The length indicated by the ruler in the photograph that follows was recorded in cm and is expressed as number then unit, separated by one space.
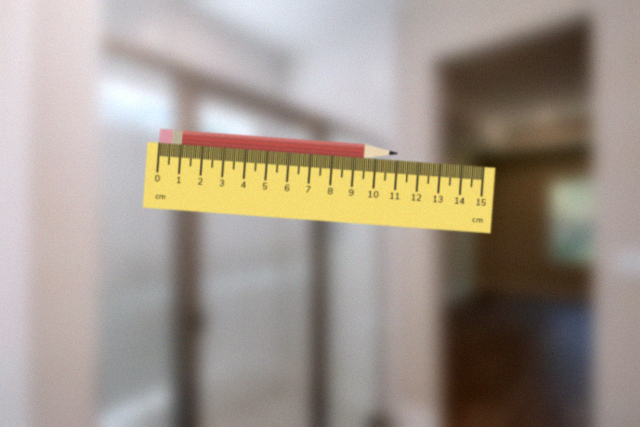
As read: 11 cm
